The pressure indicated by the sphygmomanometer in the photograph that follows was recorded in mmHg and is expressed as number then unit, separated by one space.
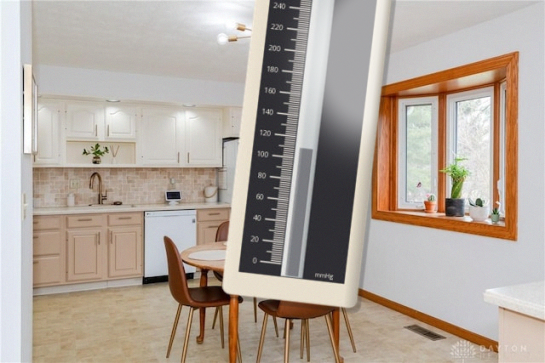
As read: 110 mmHg
